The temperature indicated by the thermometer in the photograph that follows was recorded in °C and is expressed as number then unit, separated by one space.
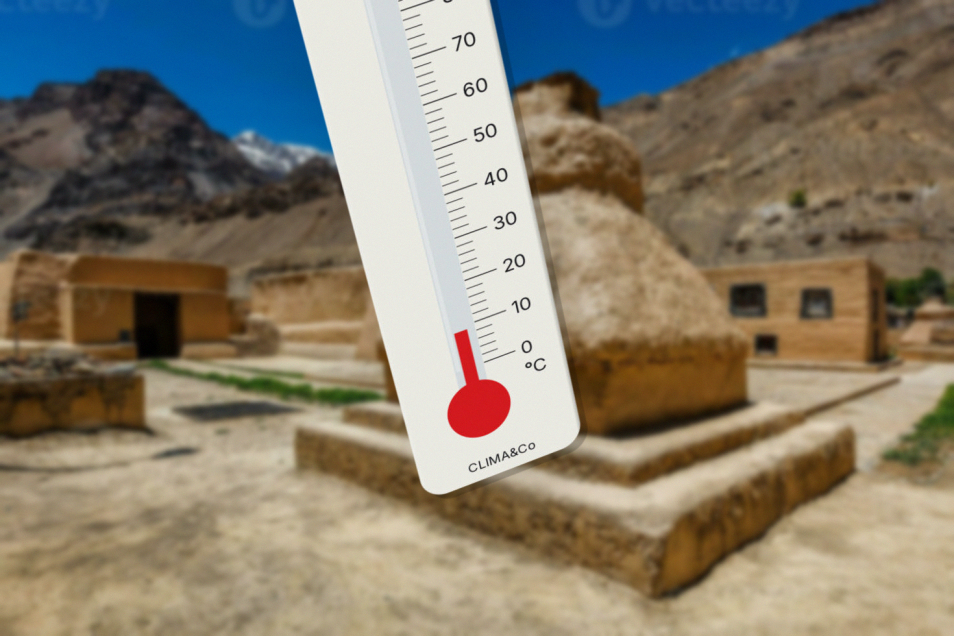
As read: 9 °C
